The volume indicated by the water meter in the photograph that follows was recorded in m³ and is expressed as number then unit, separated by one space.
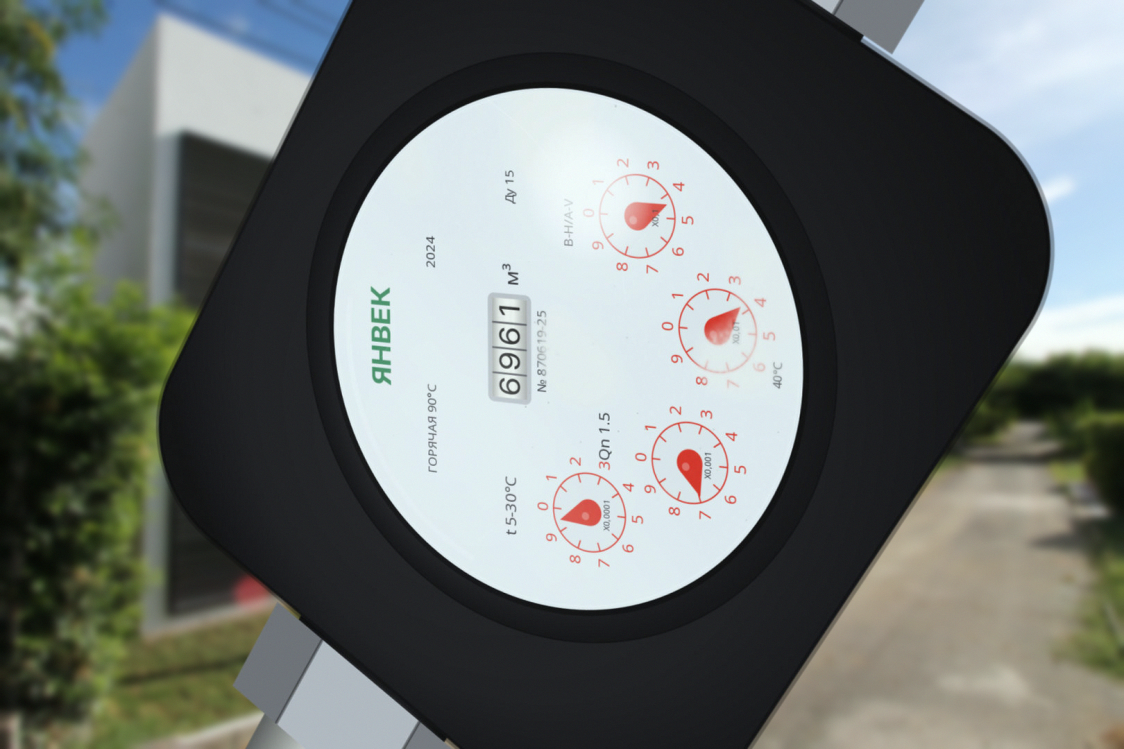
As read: 6961.4369 m³
